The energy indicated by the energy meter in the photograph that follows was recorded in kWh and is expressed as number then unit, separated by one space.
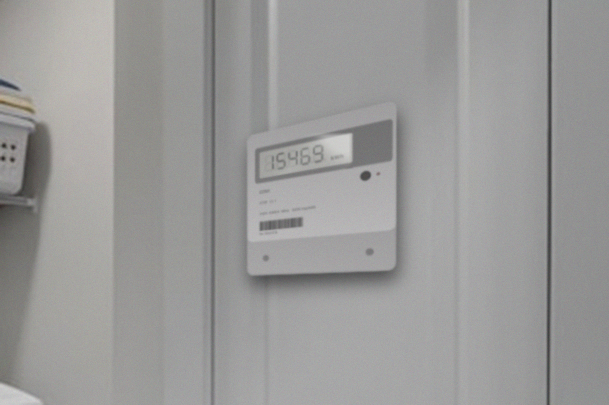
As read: 15469 kWh
